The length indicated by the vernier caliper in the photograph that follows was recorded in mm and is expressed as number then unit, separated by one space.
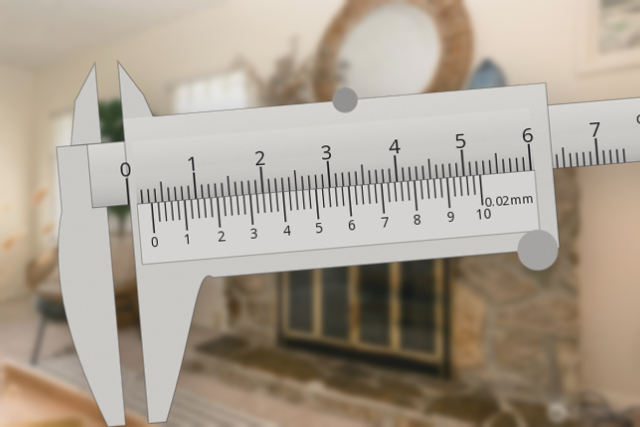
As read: 3.4 mm
